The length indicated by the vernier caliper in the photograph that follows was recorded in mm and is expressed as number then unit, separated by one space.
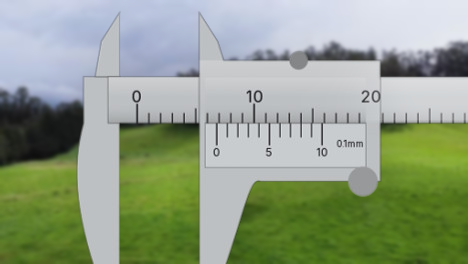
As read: 6.8 mm
